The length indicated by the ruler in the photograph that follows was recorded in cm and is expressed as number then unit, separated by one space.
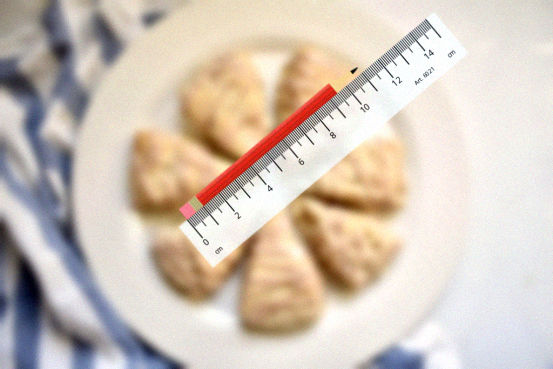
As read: 11 cm
